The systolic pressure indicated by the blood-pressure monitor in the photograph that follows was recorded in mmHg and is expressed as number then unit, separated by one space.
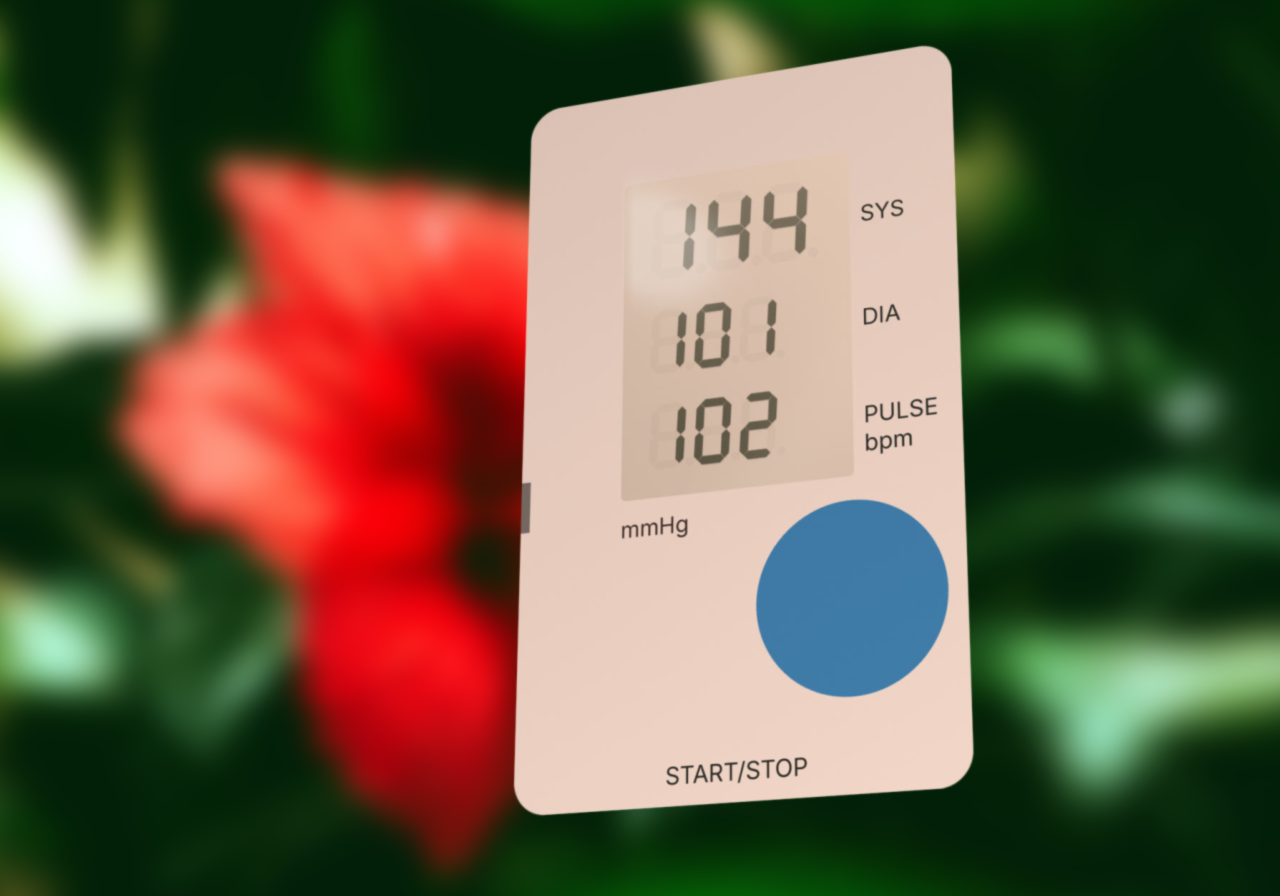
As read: 144 mmHg
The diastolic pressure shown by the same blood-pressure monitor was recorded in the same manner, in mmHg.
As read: 101 mmHg
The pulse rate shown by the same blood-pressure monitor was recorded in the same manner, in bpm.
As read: 102 bpm
